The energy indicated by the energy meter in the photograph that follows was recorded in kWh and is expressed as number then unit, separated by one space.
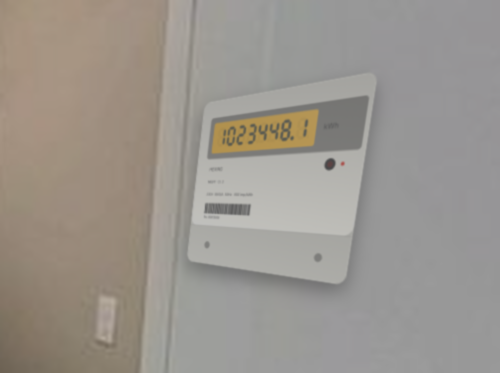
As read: 1023448.1 kWh
